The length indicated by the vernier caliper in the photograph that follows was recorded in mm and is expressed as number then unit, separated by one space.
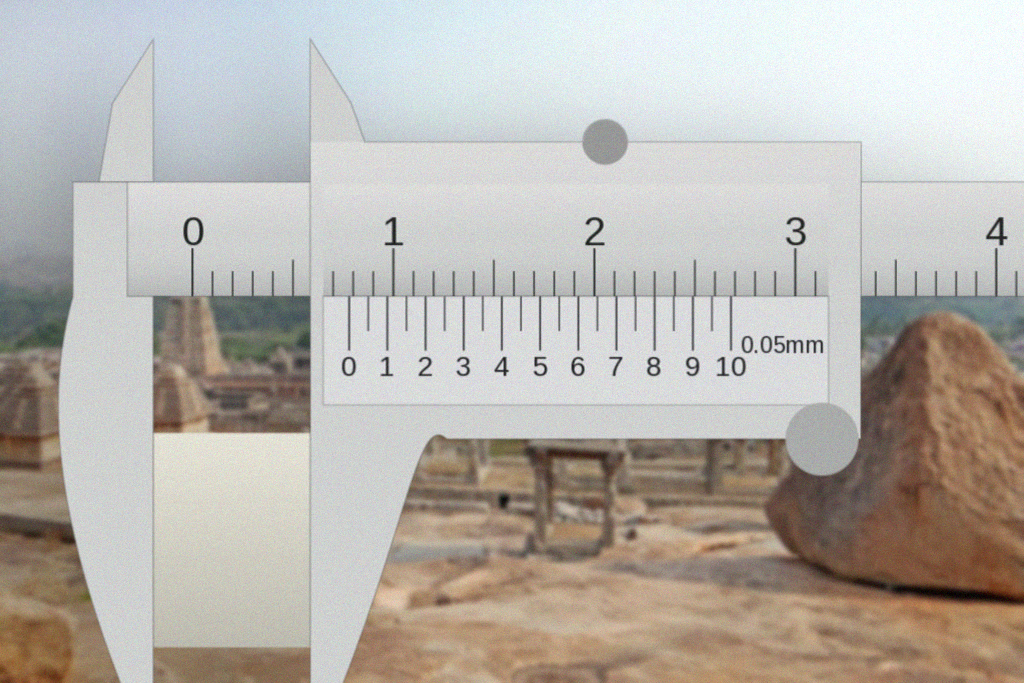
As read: 7.8 mm
